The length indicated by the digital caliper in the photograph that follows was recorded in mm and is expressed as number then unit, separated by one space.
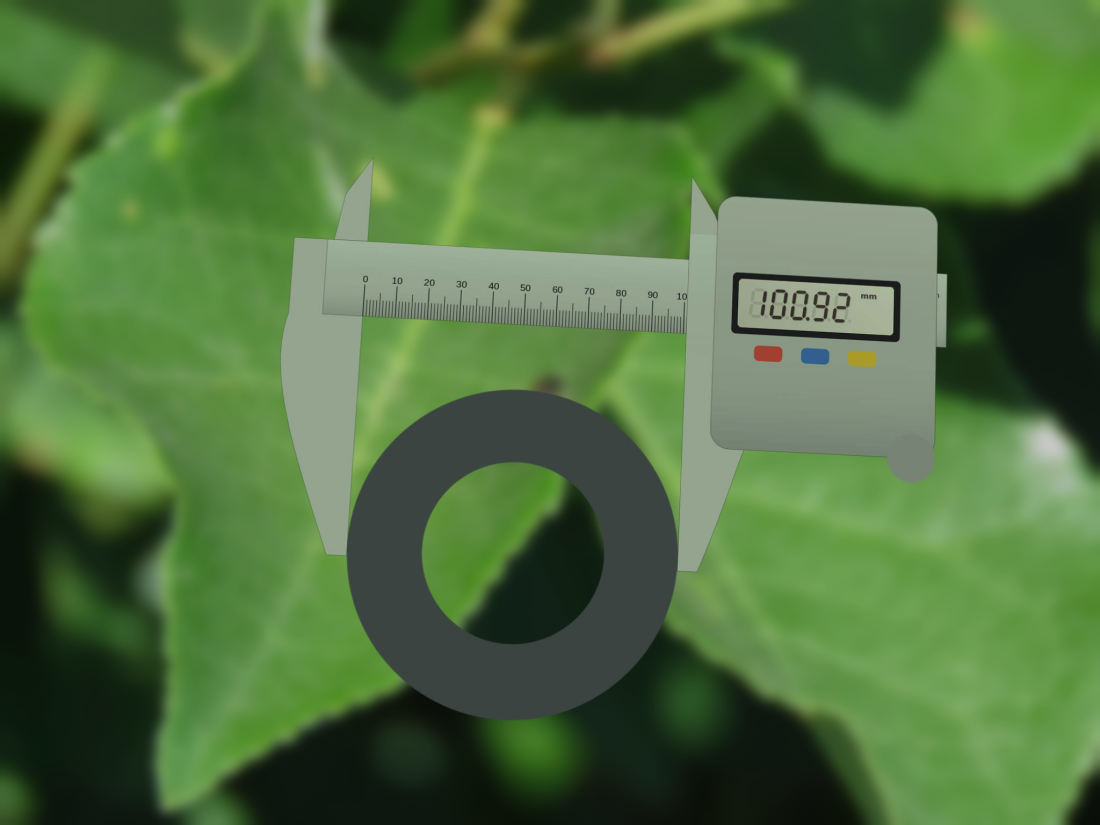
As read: 100.92 mm
